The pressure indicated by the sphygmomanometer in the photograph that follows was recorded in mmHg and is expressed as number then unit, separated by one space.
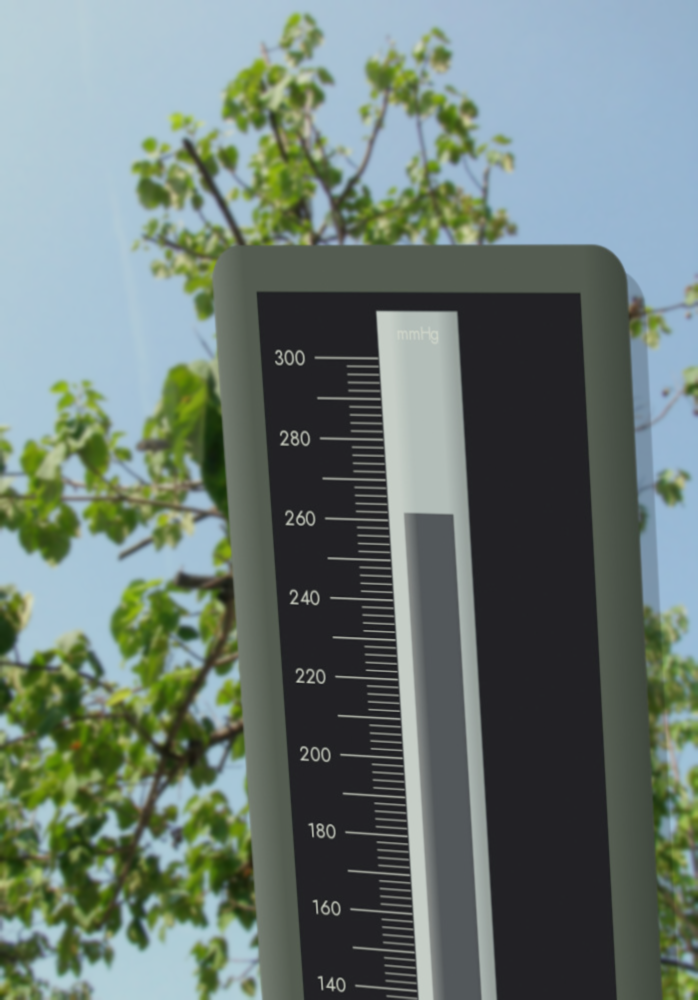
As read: 262 mmHg
